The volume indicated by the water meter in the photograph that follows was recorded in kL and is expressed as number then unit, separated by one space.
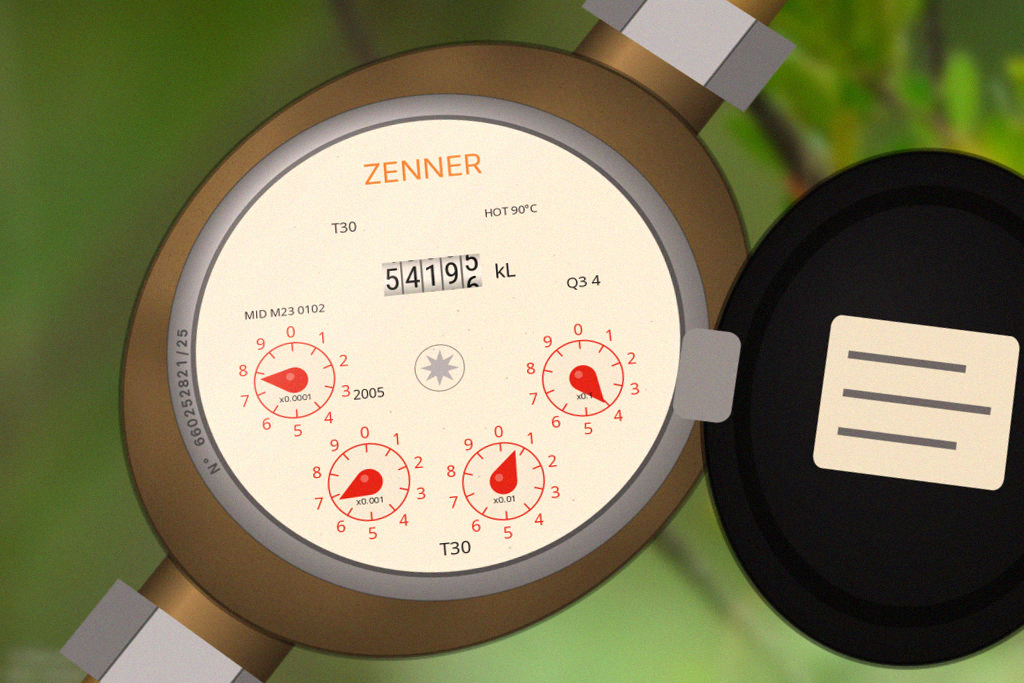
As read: 54195.4067 kL
